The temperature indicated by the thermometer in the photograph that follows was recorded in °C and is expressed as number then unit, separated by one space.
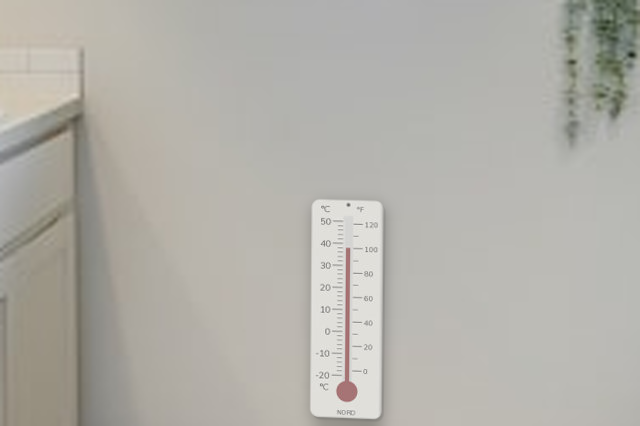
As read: 38 °C
